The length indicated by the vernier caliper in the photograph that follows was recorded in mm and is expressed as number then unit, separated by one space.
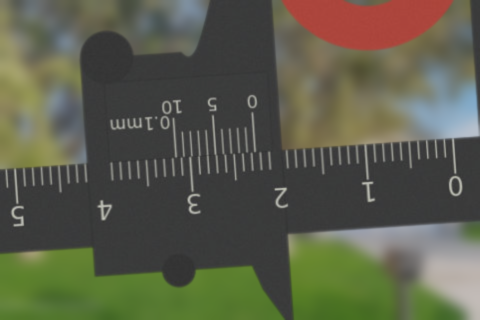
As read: 22.6 mm
